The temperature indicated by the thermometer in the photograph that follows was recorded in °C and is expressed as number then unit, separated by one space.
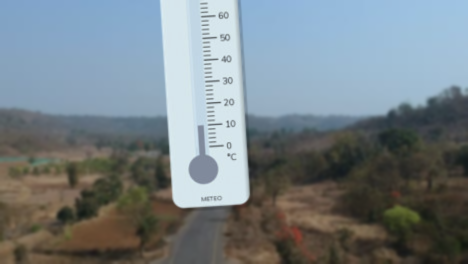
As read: 10 °C
